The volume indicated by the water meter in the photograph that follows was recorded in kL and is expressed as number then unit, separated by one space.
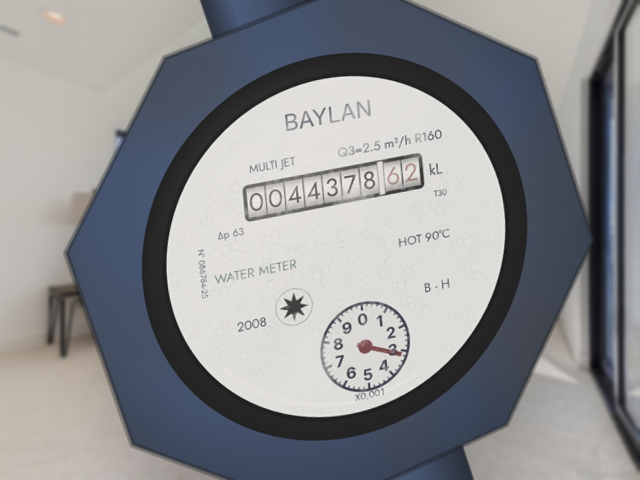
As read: 44378.623 kL
